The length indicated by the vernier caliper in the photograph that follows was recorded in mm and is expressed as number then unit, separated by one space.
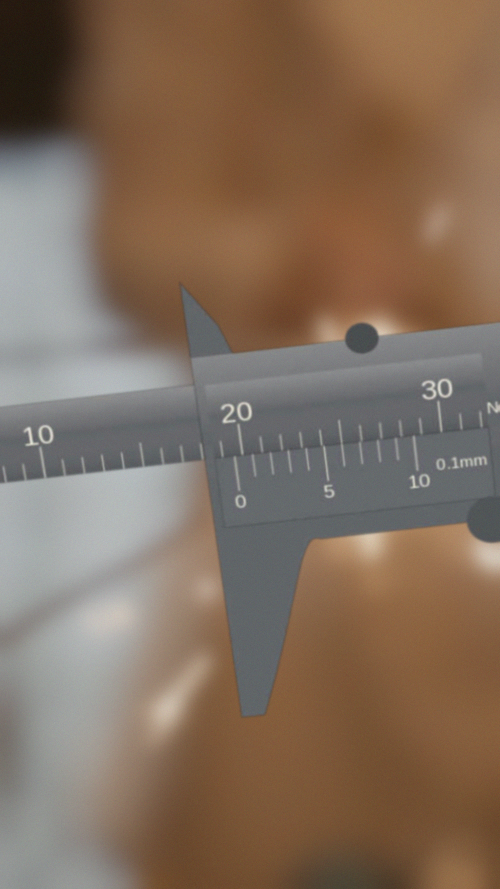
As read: 19.6 mm
